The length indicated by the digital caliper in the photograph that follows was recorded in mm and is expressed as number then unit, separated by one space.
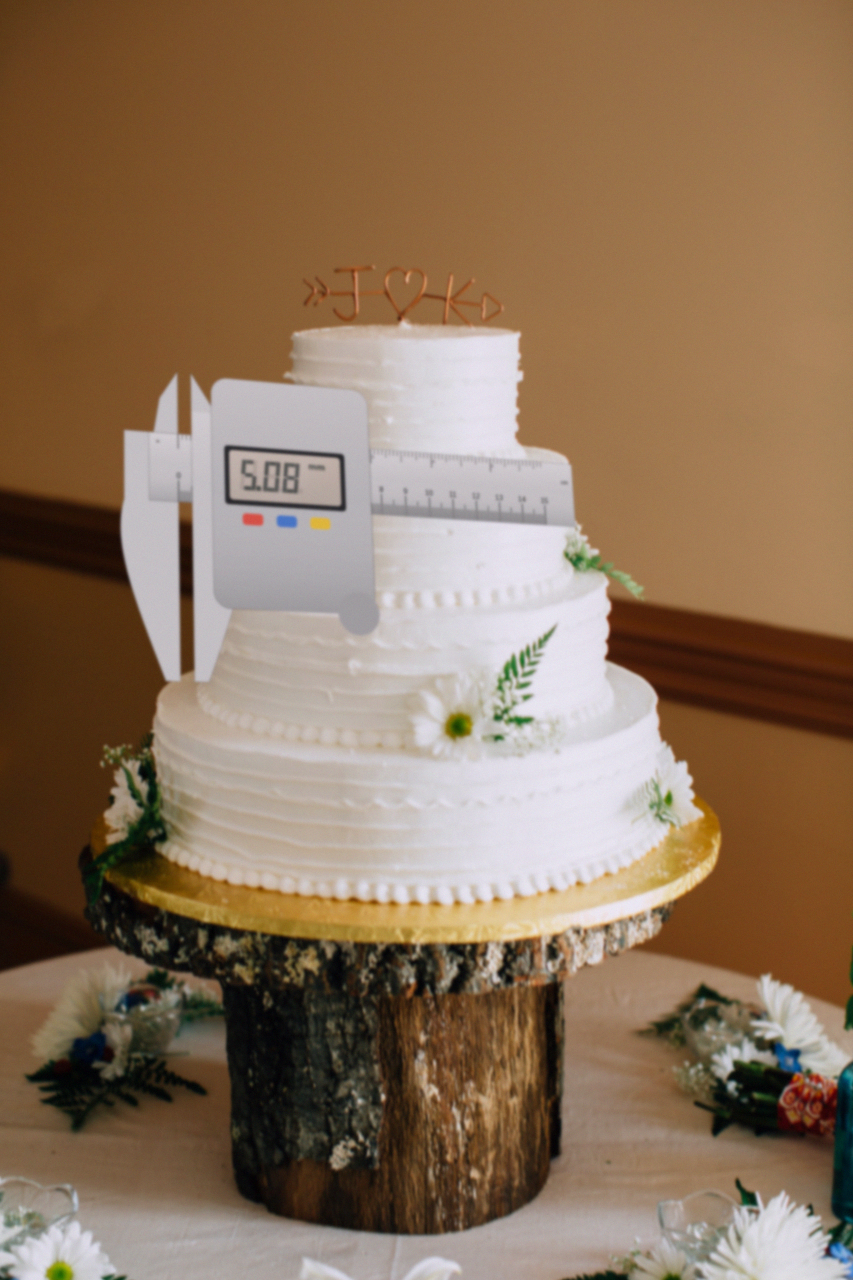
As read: 5.08 mm
